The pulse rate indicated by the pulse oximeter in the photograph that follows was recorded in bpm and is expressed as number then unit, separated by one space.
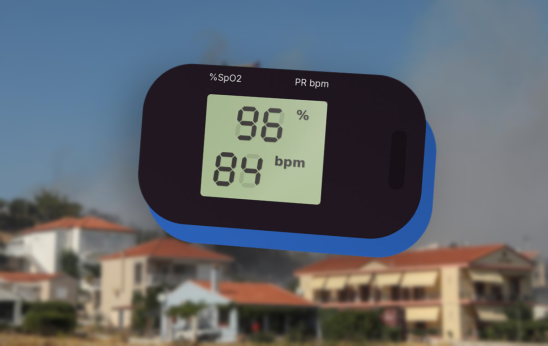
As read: 84 bpm
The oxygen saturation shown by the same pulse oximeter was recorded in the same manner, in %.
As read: 96 %
